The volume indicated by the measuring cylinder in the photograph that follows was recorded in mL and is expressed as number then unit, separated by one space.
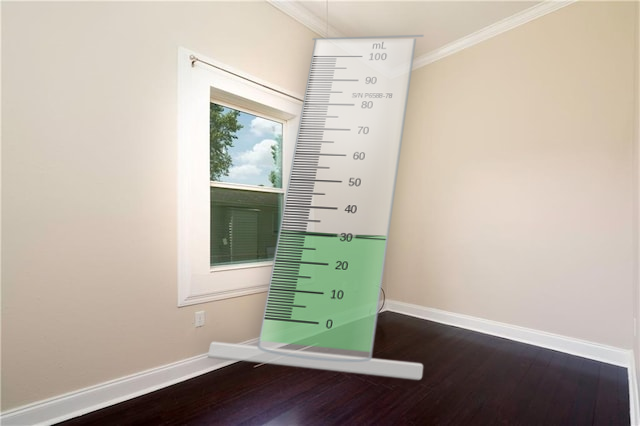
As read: 30 mL
